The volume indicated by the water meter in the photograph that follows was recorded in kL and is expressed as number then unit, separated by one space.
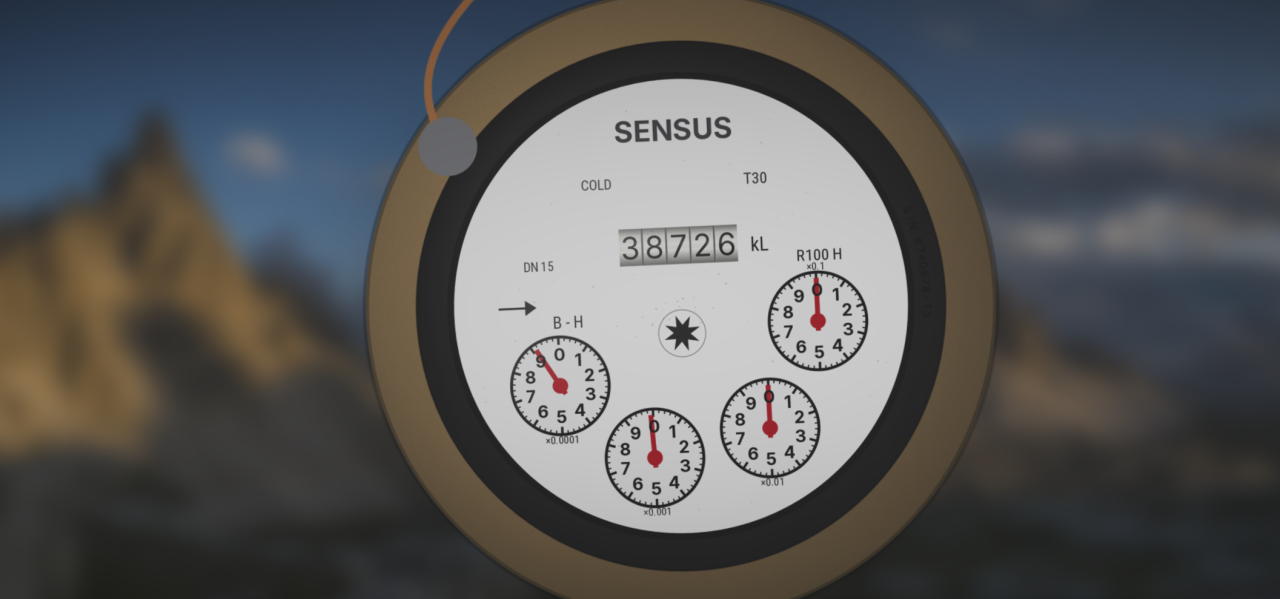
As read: 38725.9999 kL
